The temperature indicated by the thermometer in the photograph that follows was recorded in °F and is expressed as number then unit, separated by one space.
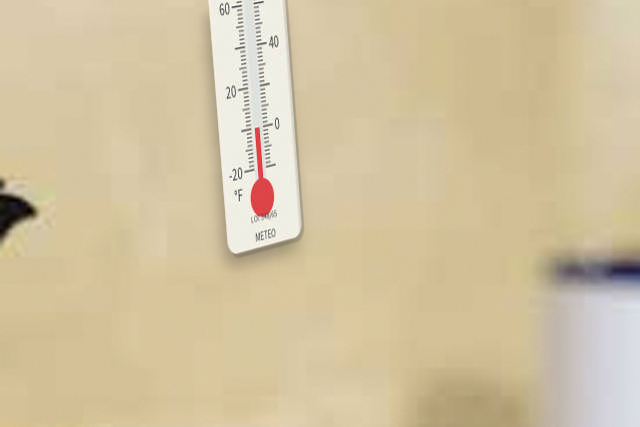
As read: 0 °F
